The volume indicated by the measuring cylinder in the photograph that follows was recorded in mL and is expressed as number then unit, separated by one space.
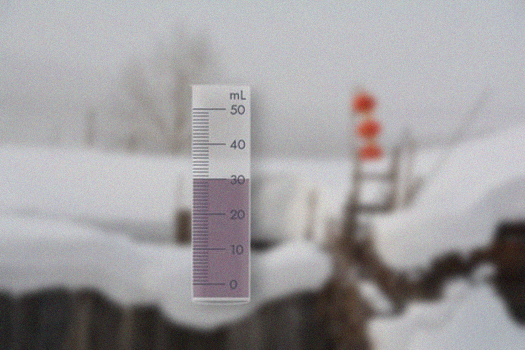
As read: 30 mL
